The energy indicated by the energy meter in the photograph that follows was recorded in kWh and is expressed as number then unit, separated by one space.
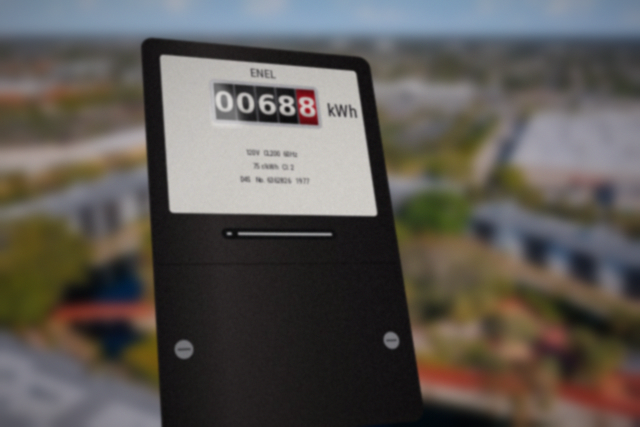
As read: 68.8 kWh
